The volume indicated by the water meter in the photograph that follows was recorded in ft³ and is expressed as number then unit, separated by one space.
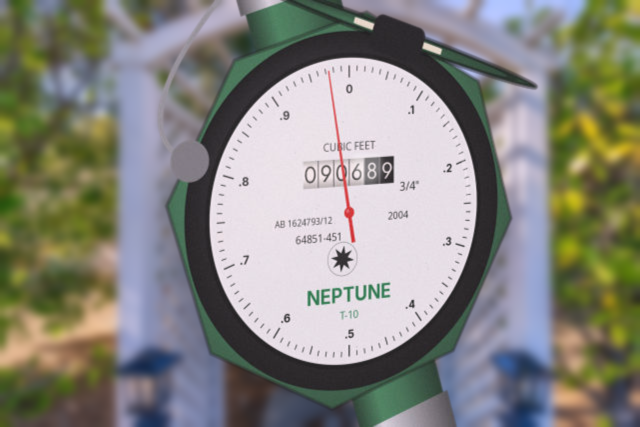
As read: 90688.97 ft³
